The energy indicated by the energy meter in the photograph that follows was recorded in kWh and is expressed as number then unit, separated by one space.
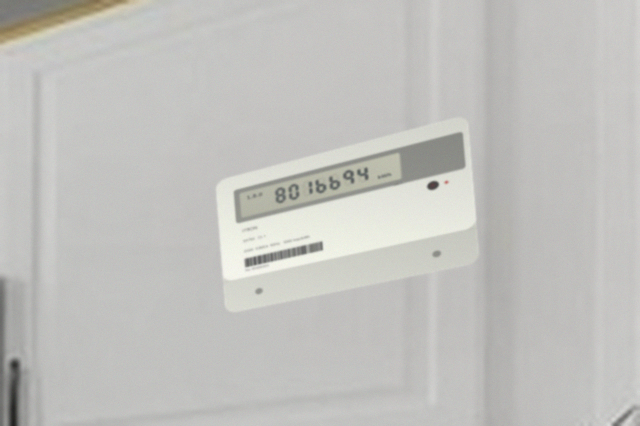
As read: 8016694 kWh
